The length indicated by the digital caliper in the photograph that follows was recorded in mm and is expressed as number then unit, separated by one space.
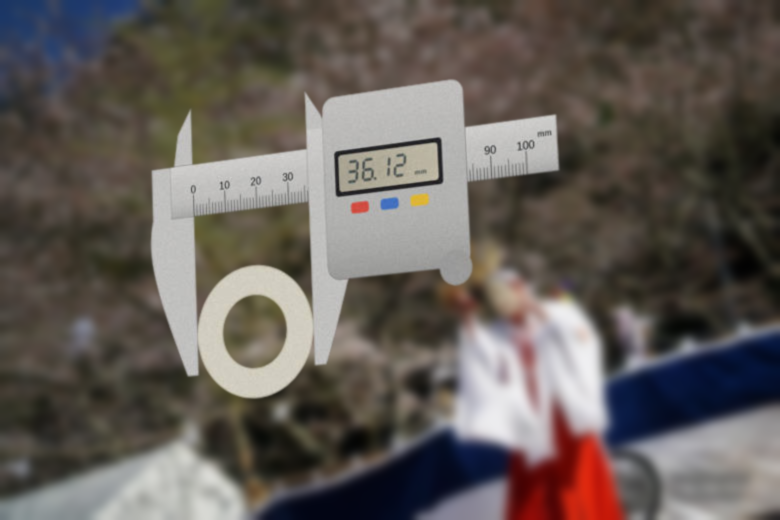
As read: 36.12 mm
